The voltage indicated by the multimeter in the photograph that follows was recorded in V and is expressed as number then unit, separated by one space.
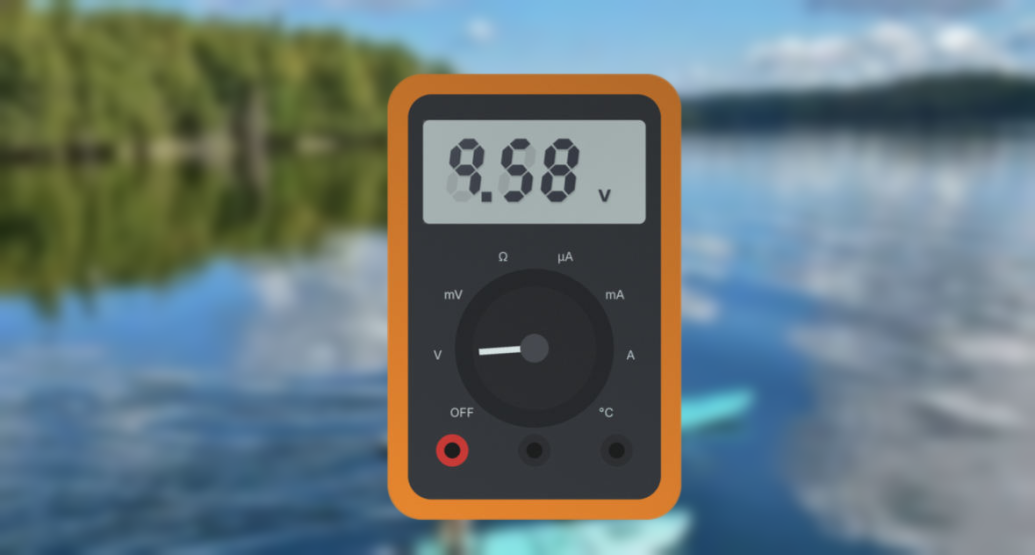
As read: 9.58 V
